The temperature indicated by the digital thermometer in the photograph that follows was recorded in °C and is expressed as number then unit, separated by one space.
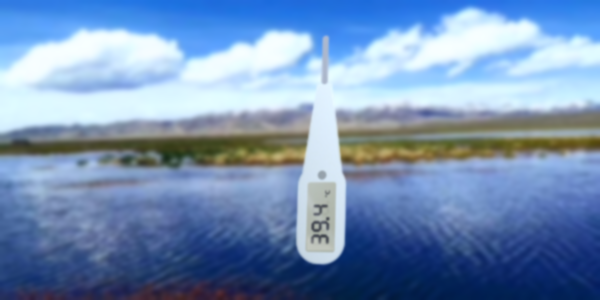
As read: 39.4 °C
